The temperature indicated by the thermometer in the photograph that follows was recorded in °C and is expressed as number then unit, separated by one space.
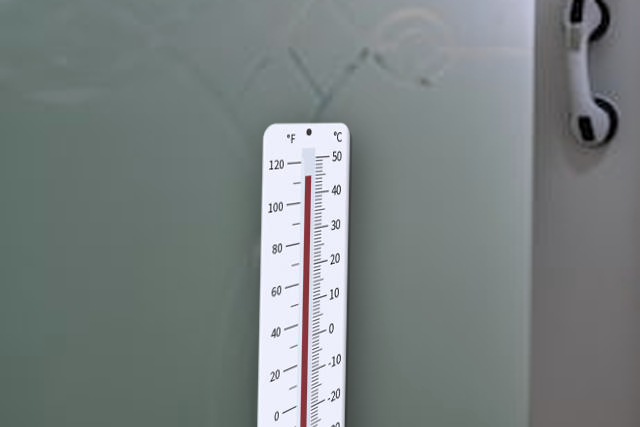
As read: 45 °C
